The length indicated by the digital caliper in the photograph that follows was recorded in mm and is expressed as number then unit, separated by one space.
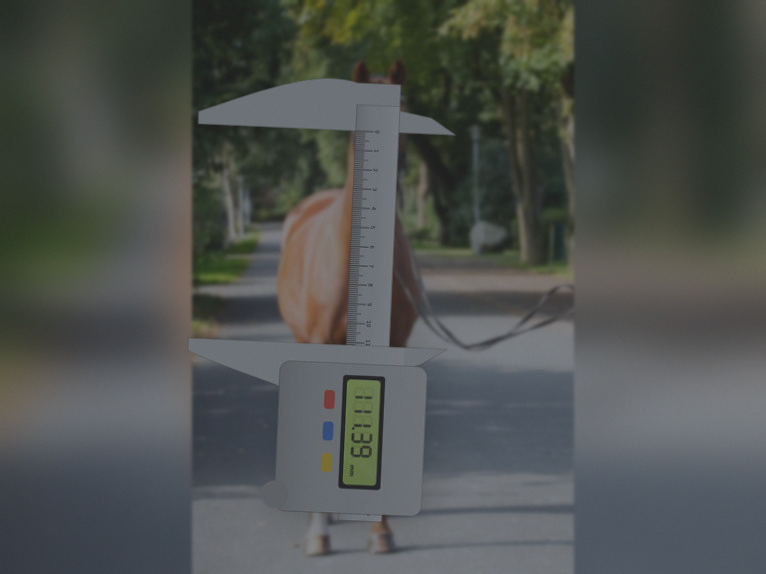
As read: 111.39 mm
